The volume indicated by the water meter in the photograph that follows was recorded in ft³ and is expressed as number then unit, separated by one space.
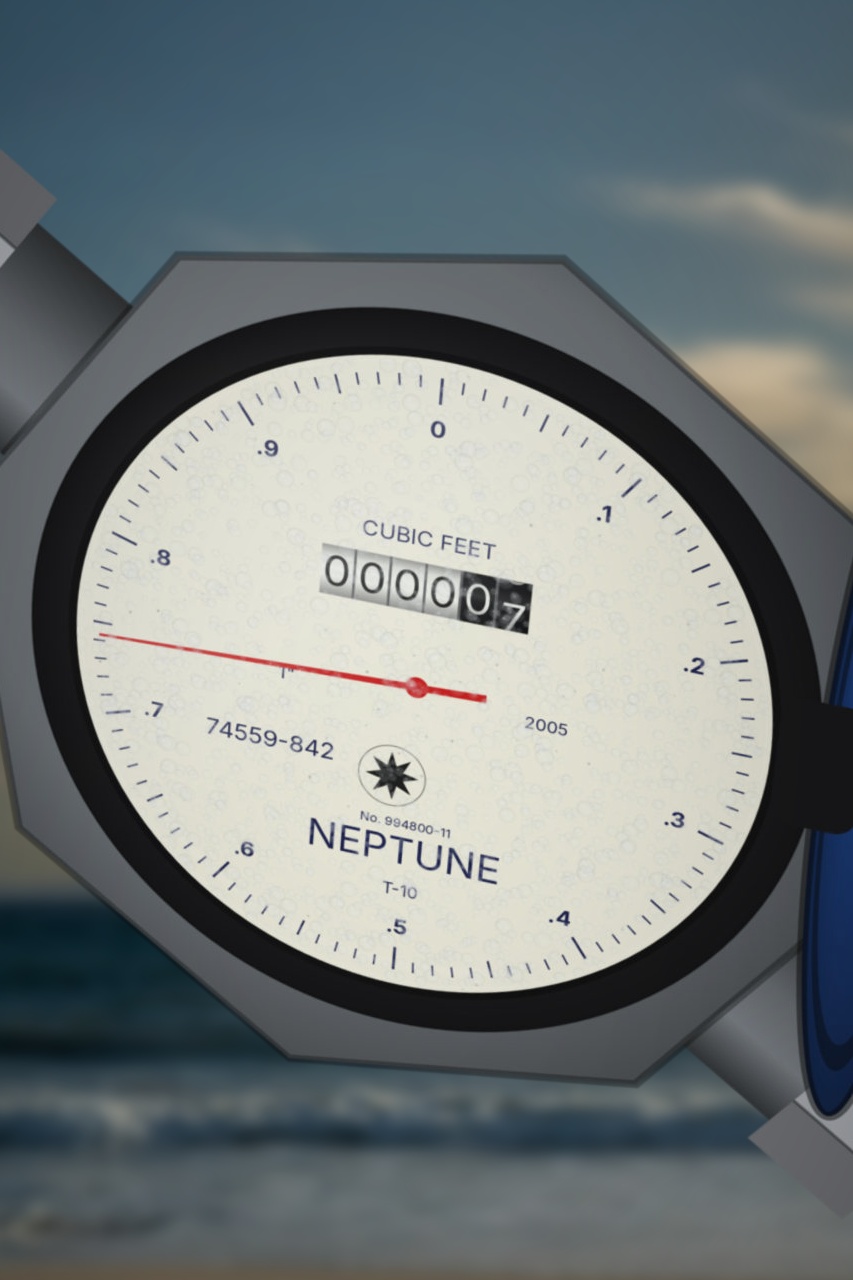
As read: 6.74 ft³
